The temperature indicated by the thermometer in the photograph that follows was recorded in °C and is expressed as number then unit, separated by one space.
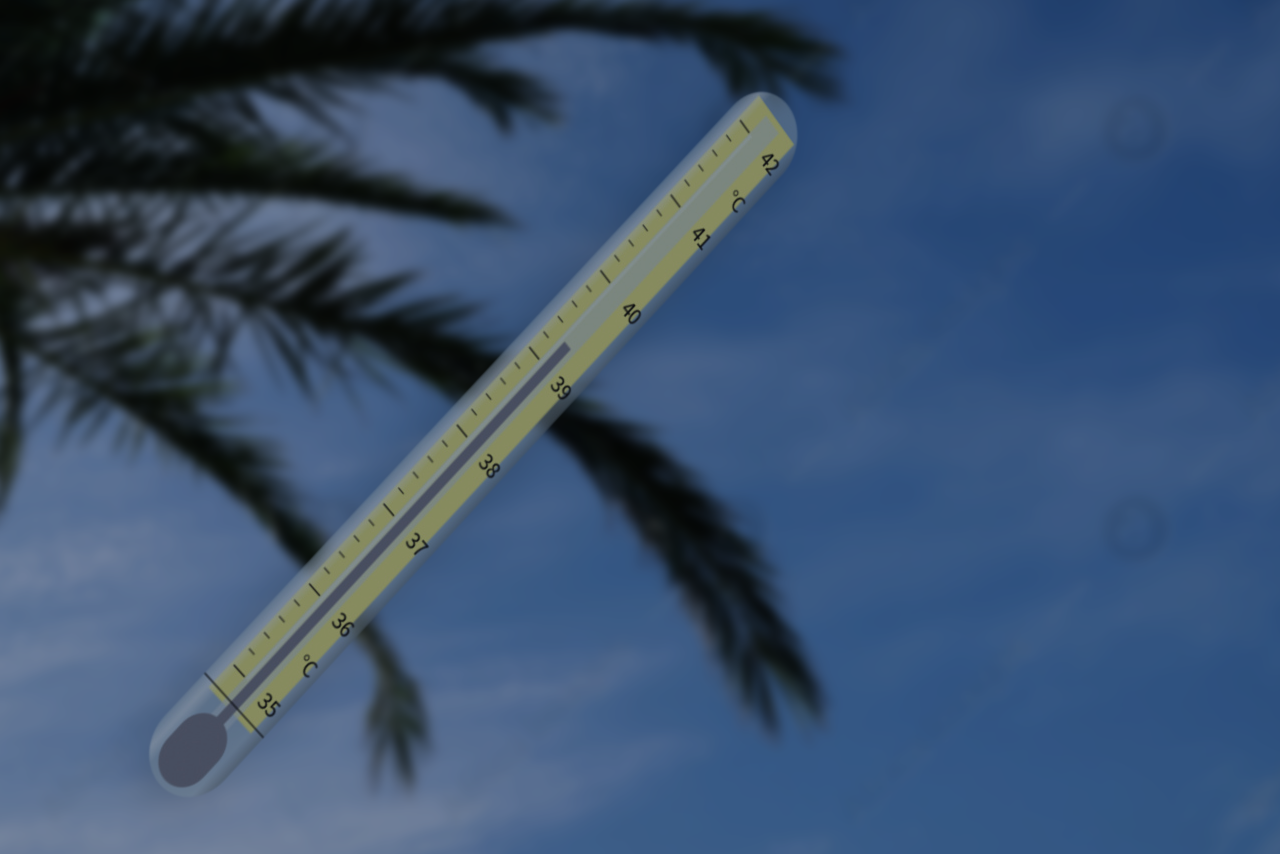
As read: 39.3 °C
